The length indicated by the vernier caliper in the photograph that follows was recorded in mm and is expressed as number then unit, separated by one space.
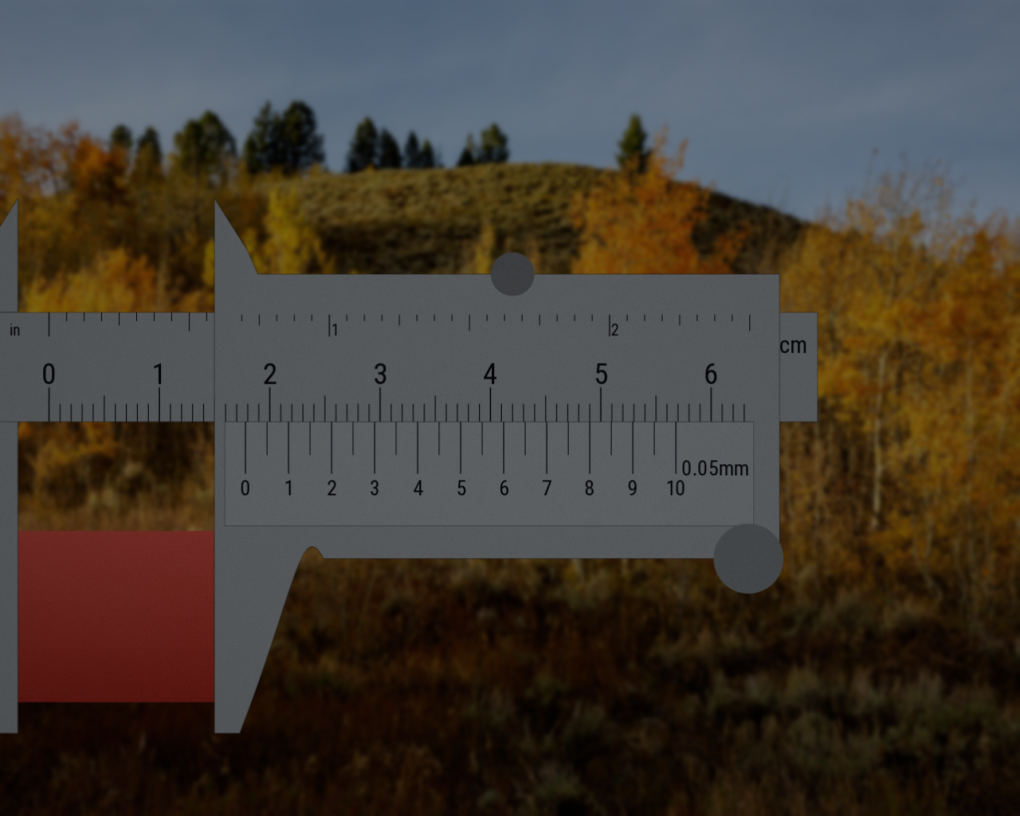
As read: 17.8 mm
